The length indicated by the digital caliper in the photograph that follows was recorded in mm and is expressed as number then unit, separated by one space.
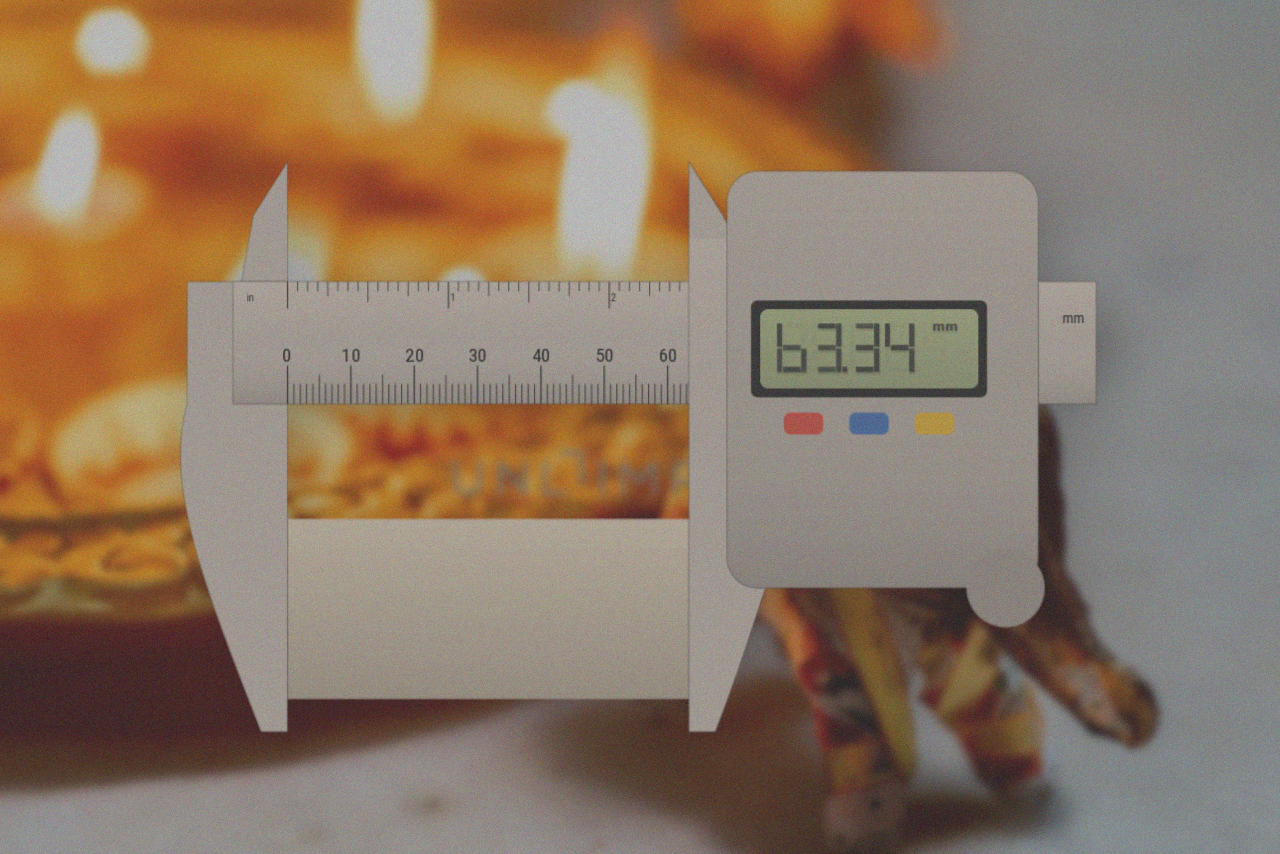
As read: 63.34 mm
